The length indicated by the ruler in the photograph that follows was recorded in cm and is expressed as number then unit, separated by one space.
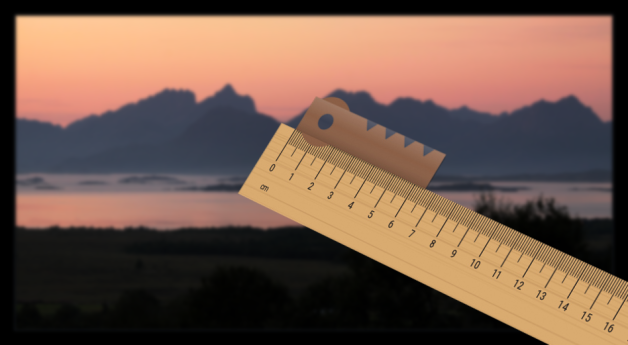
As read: 6.5 cm
